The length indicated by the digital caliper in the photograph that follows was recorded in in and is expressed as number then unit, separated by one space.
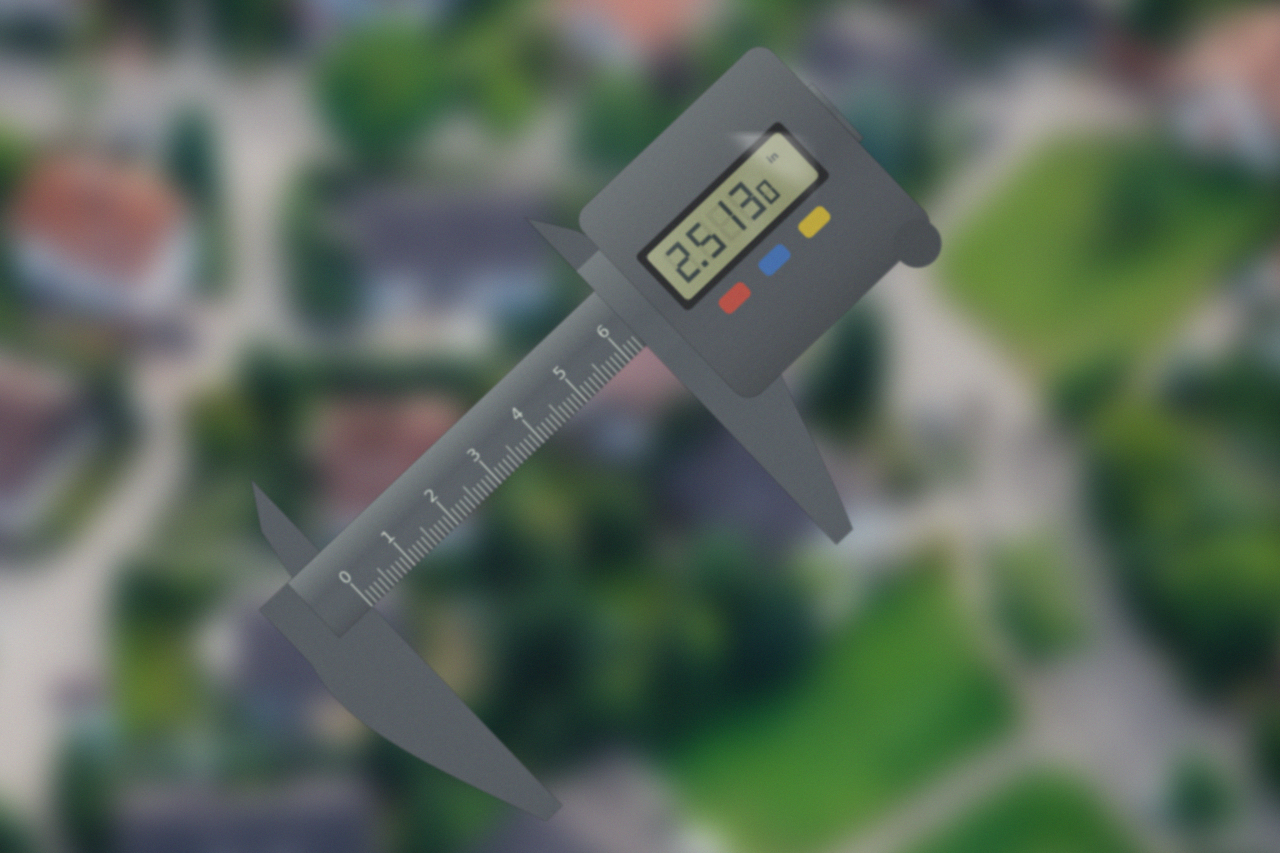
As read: 2.5130 in
